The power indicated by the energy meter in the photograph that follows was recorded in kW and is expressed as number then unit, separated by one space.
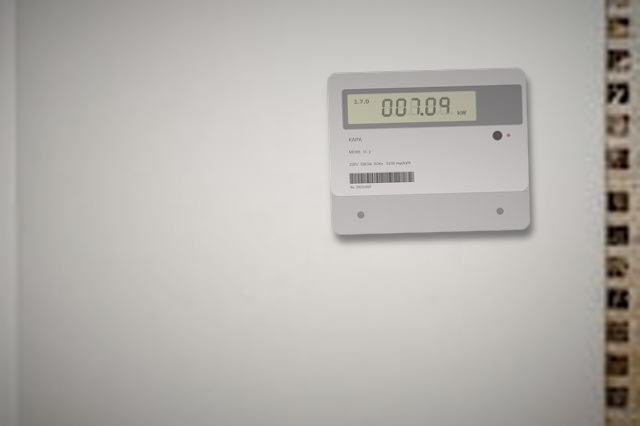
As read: 7.09 kW
